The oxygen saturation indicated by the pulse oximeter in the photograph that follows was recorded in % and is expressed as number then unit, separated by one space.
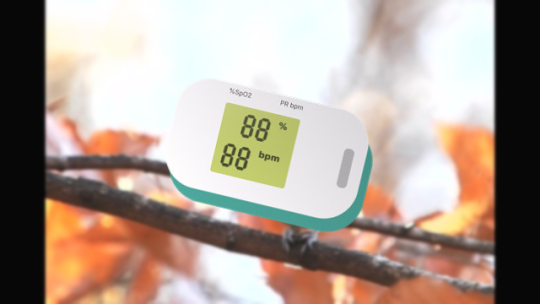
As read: 88 %
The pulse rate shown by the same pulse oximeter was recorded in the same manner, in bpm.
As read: 88 bpm
